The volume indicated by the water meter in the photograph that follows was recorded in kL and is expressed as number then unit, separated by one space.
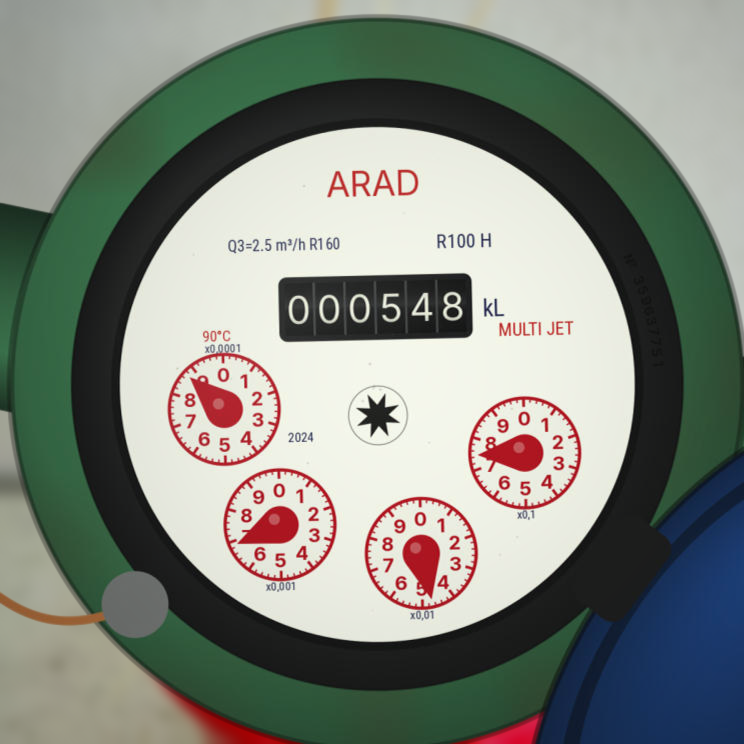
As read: 548.7468 kL
